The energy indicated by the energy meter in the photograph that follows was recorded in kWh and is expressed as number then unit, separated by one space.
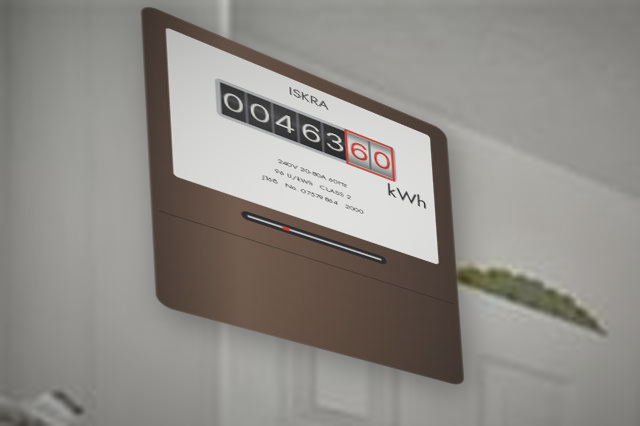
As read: 463.60 kWh
